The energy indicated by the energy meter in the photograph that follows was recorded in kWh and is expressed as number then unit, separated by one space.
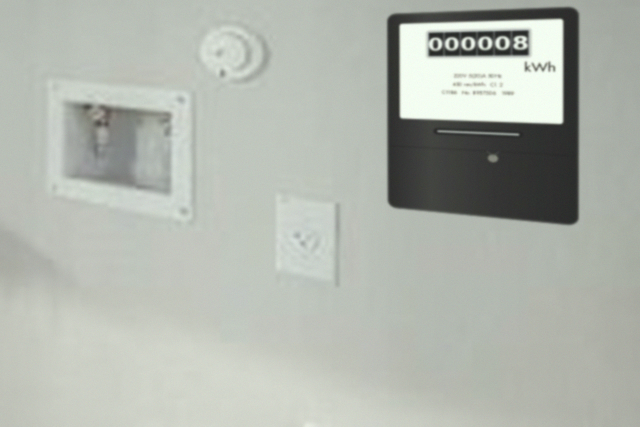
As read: 8 kWh
